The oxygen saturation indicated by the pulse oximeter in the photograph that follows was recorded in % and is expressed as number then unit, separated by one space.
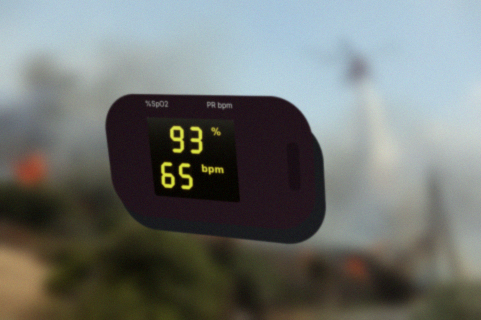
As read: 93 %
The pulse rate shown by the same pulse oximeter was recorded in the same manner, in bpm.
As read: 65 bpm
